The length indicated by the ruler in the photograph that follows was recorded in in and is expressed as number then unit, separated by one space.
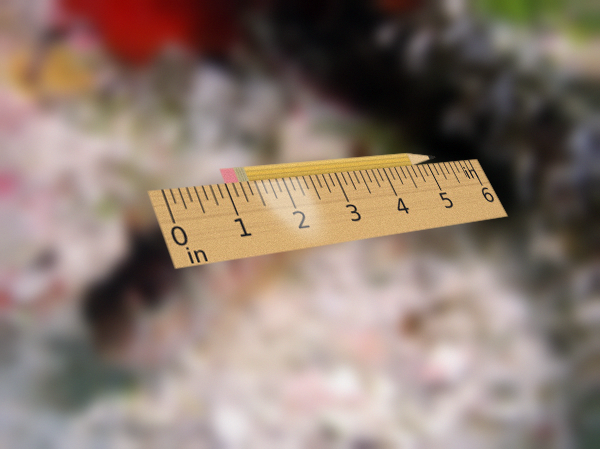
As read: 4.25 in
